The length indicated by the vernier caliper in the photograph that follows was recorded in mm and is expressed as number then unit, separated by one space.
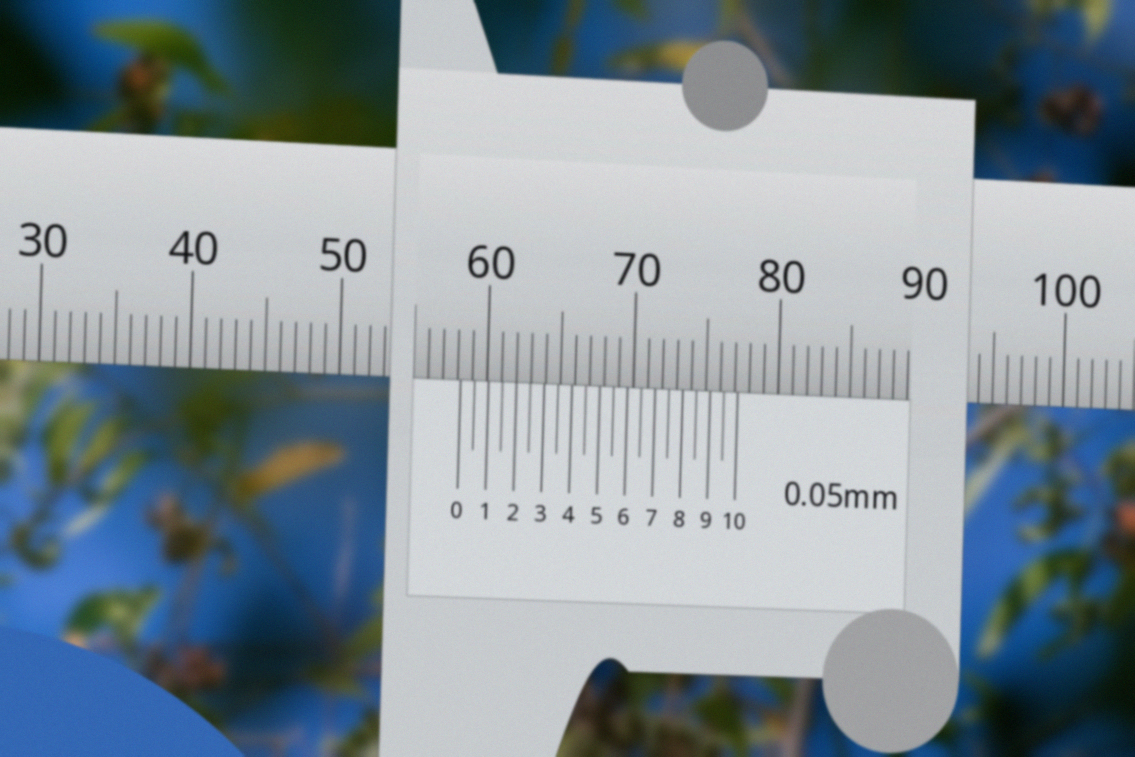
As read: 58.2 mm
